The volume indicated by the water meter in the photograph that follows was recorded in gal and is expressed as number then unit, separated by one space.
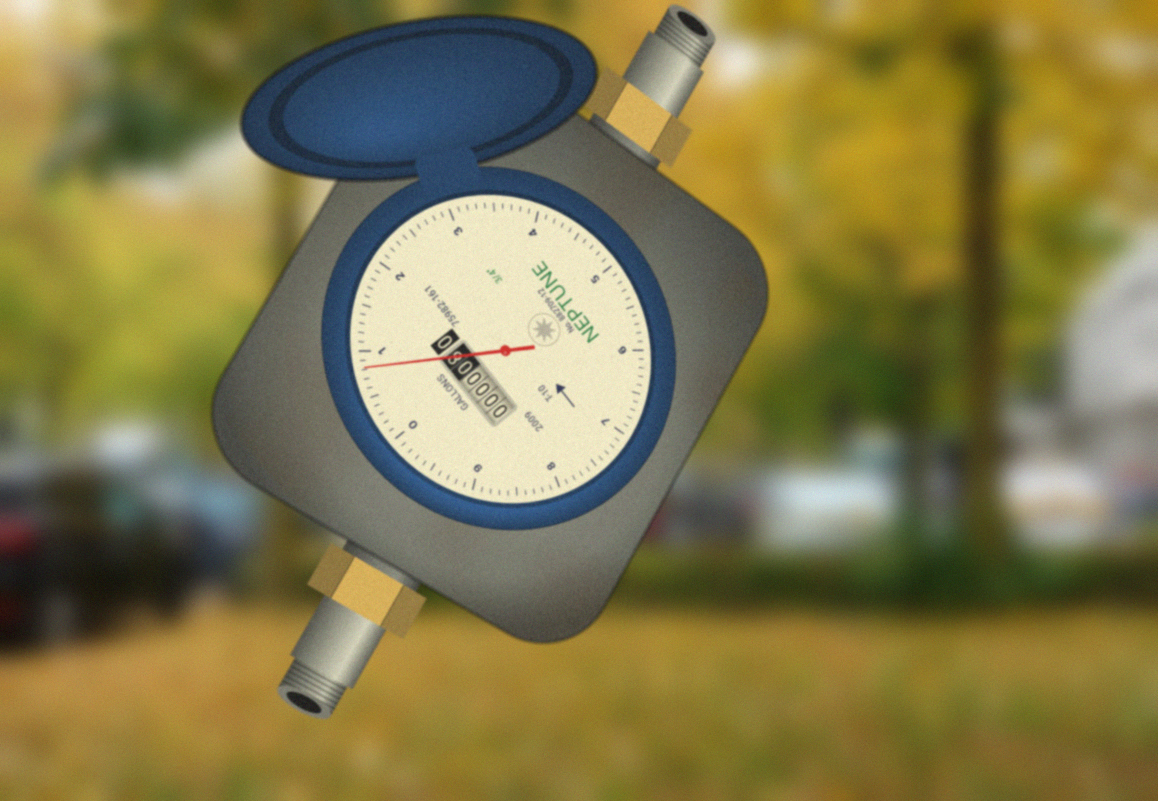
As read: 80.8 gal
